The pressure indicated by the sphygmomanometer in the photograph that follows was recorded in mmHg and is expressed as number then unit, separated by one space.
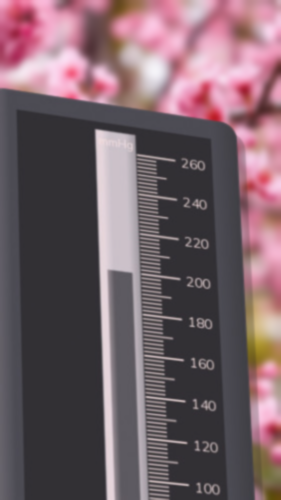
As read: 200 mmHg
